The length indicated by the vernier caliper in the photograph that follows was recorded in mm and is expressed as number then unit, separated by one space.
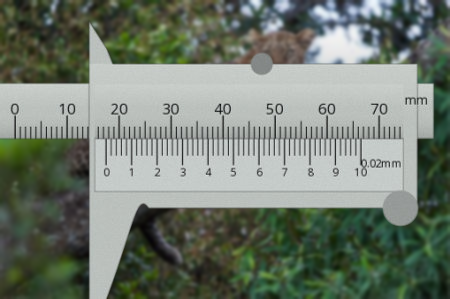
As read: 17.5 mm
